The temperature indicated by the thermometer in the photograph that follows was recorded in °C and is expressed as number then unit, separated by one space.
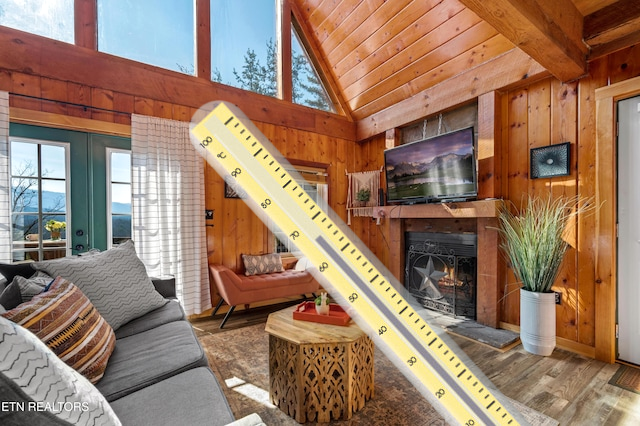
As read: 66 °C
